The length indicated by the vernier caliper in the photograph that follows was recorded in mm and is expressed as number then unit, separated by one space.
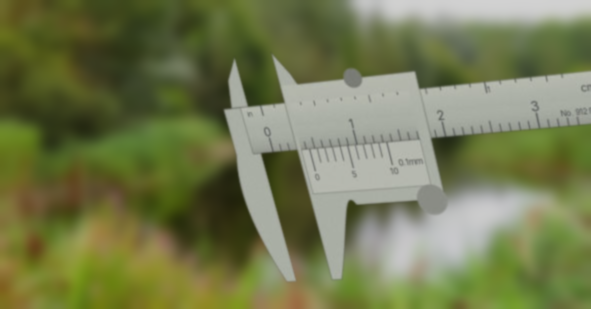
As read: 4.4 mm
